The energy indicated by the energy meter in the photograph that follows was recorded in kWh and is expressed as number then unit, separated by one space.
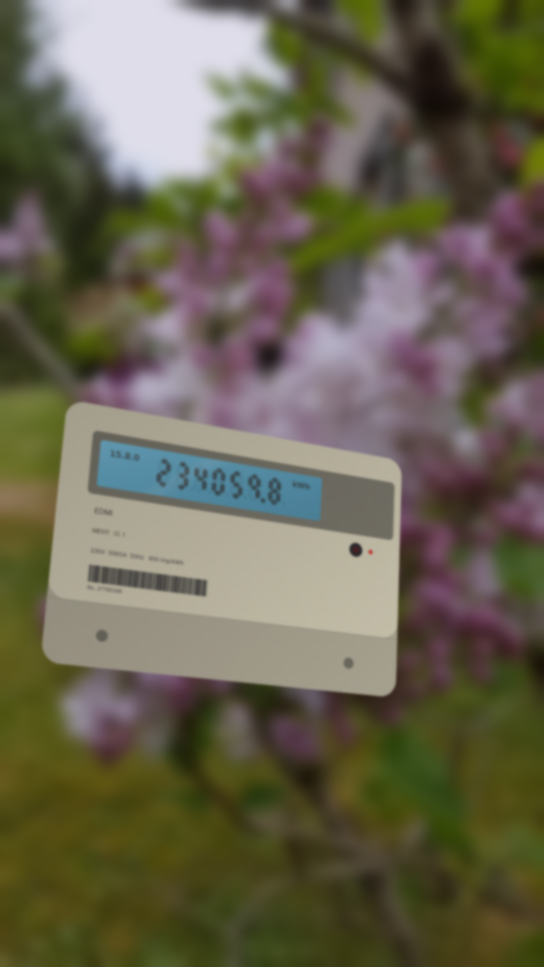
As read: 234059.8 kWh
